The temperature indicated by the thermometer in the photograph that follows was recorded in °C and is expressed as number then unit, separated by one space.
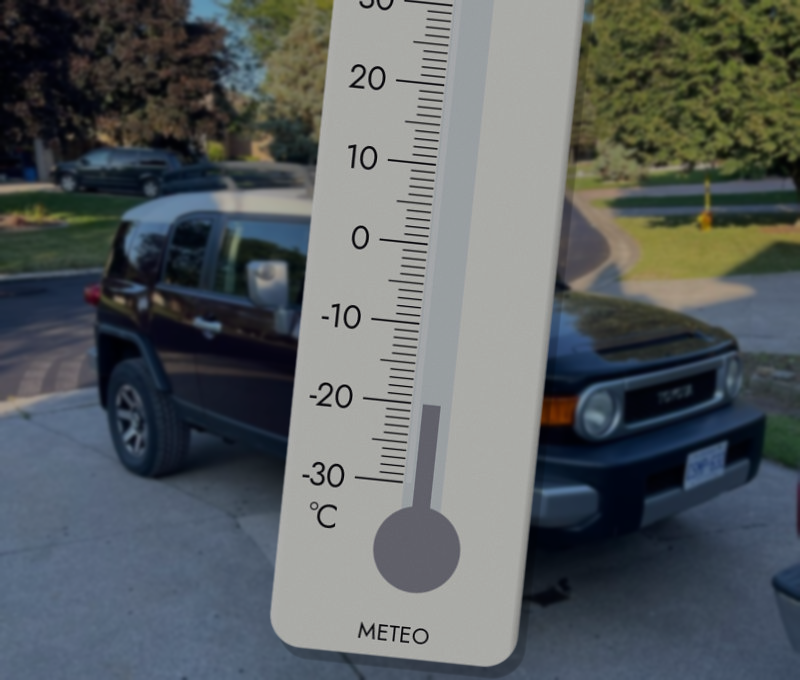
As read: -20 °C
